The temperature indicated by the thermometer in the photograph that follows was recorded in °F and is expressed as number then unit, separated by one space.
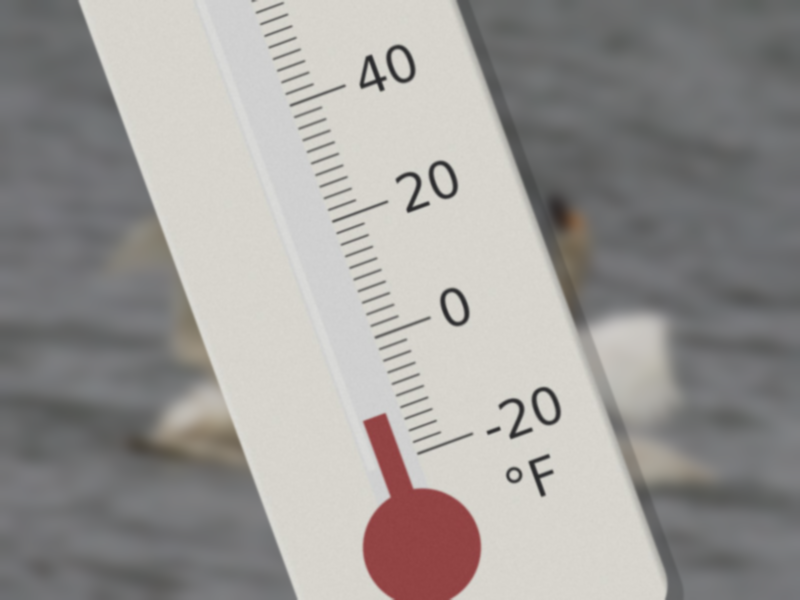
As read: -12 °F
